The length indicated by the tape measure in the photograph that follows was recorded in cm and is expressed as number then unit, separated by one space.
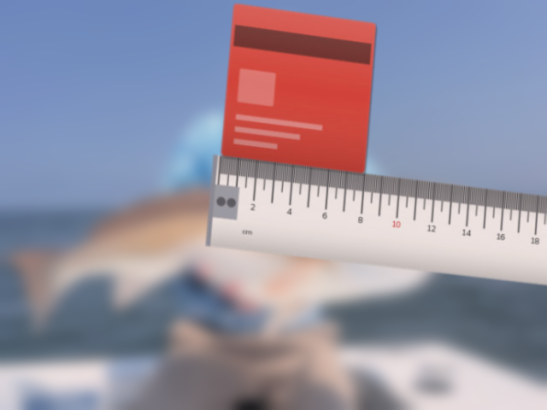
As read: 8 cm
